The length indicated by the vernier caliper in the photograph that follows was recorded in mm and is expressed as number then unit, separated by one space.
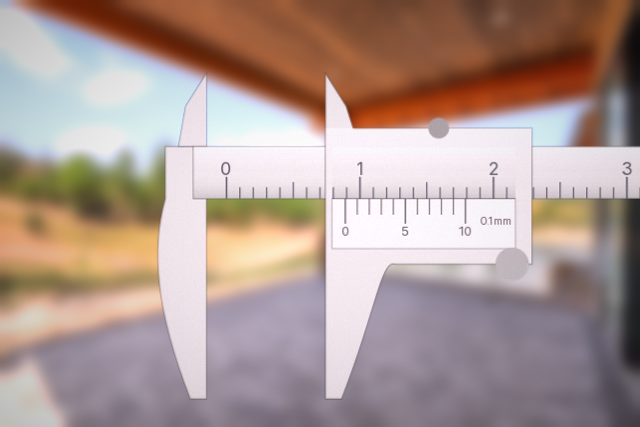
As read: 8.9 mm
